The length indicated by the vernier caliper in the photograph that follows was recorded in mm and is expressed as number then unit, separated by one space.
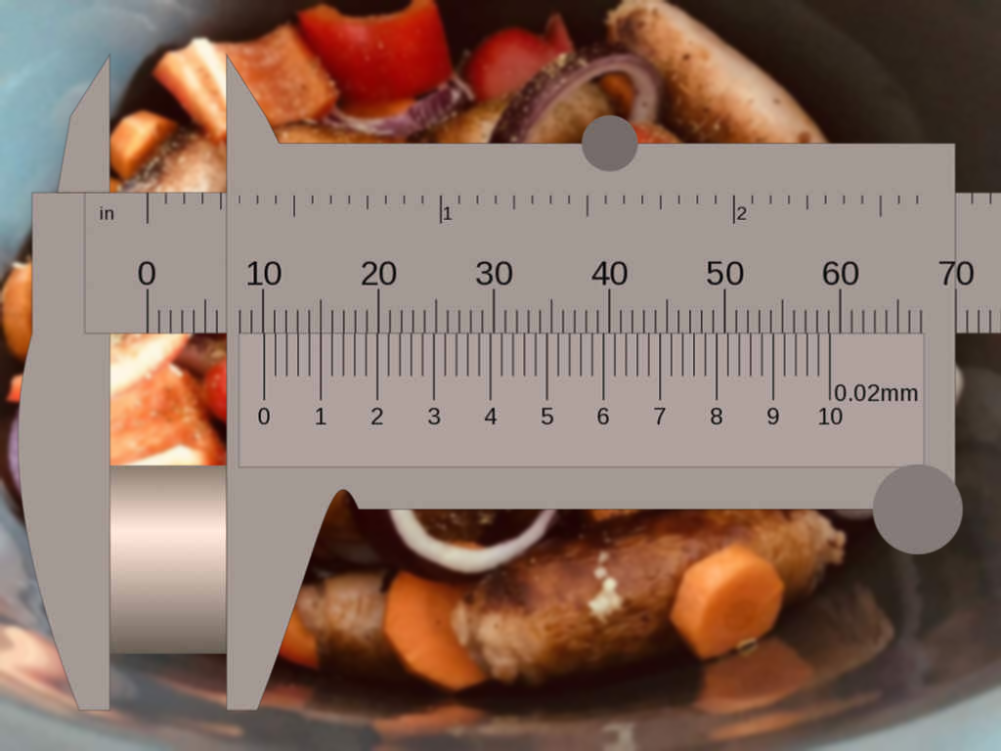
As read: 10.1 mm
